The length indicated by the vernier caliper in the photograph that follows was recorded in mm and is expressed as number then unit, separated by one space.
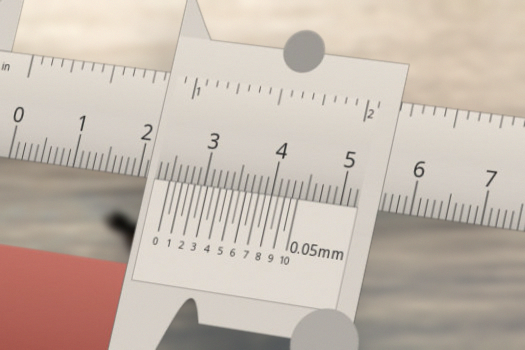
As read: 24.8 mm
